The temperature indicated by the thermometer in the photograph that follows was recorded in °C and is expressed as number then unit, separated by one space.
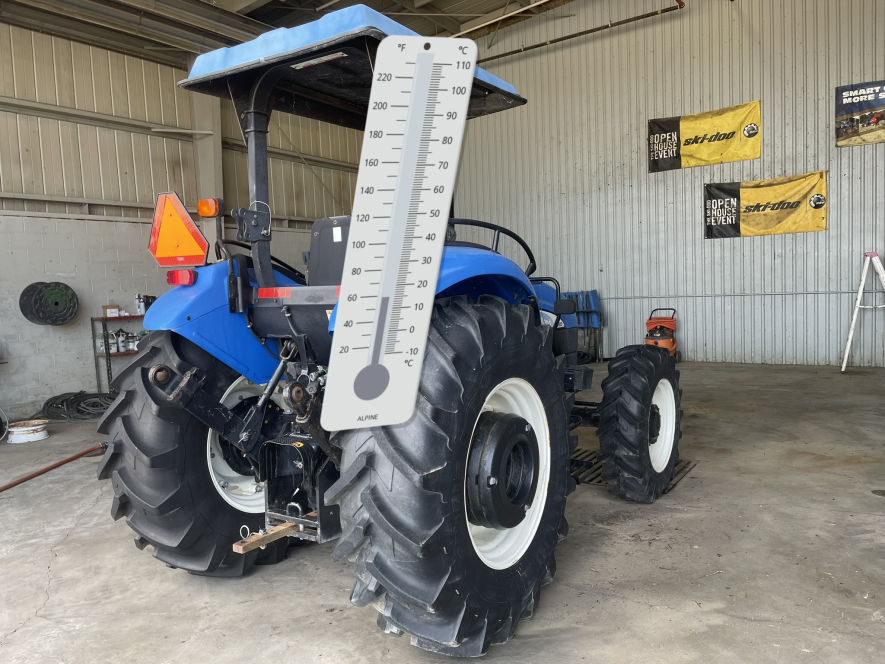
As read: 15 °C
